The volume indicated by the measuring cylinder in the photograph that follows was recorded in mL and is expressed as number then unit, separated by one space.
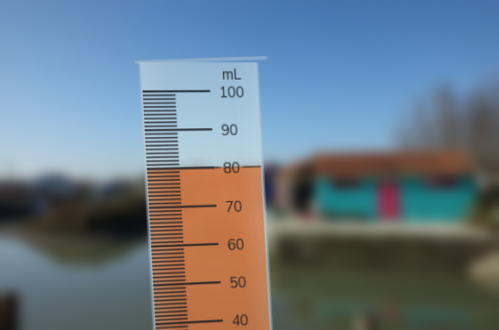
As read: 80 mL
